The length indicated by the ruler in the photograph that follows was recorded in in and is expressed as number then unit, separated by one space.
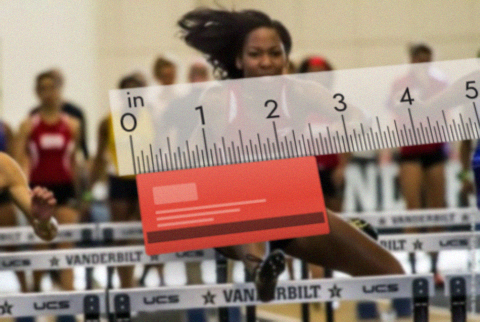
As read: 2.5 in
